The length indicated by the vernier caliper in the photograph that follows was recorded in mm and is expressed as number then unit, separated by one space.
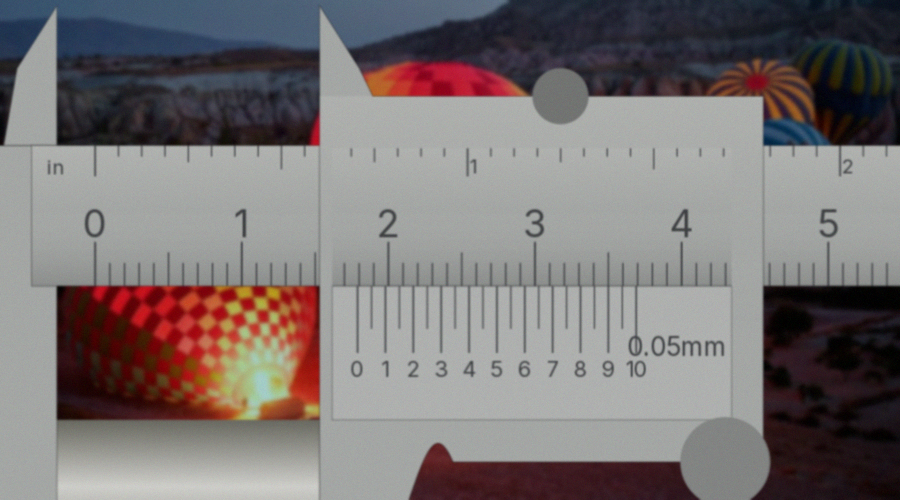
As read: 17.9 mm
